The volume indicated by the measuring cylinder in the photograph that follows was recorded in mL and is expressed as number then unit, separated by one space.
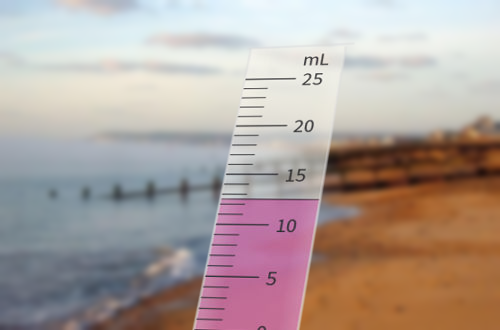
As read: 12.5 mL
